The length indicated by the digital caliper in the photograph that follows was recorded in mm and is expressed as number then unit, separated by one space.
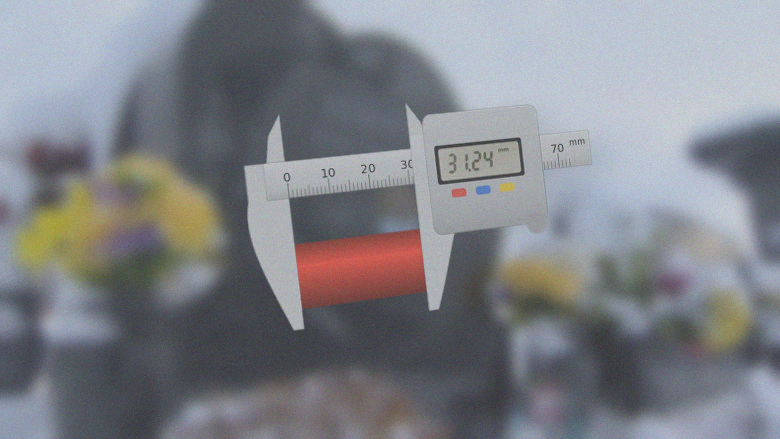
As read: 31.24 mm
